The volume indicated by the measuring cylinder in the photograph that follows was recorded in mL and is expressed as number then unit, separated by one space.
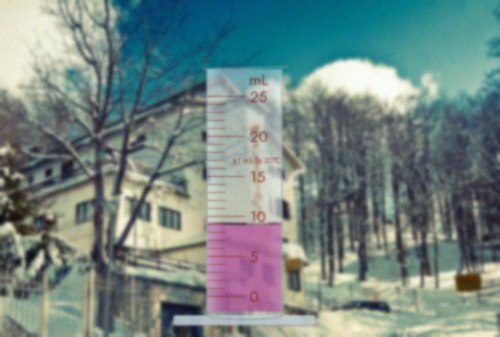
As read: 9 mL
